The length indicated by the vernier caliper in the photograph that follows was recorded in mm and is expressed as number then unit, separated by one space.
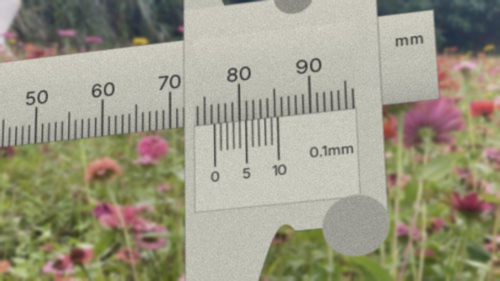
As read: 76.4 mm
